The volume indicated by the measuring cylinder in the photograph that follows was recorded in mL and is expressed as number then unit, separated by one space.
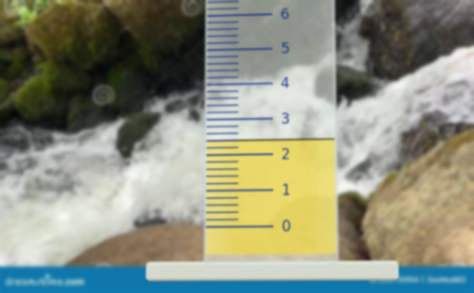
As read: 2.4 mL
